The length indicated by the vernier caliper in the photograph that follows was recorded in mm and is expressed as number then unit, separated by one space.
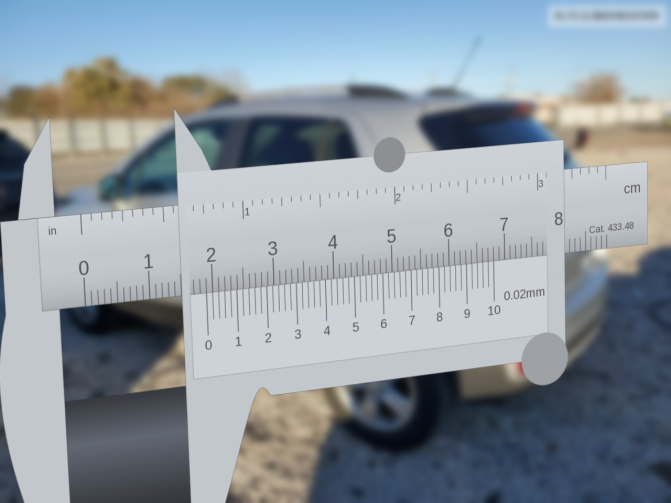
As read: 19.0 mm
